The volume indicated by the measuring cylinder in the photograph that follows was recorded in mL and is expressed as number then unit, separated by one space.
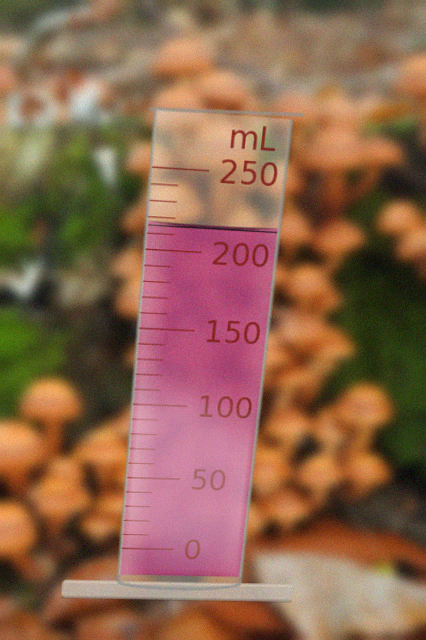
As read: 215 mL
